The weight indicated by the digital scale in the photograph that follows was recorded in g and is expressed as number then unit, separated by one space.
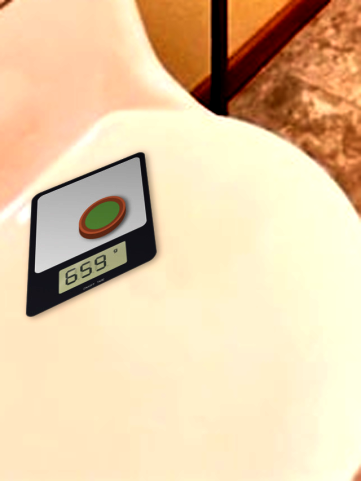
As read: 659 g
